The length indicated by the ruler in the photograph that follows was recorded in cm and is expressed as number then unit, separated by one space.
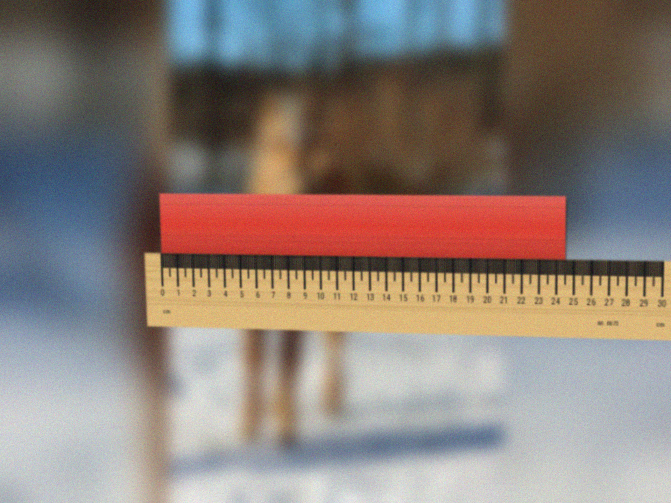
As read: 24.5 cm
